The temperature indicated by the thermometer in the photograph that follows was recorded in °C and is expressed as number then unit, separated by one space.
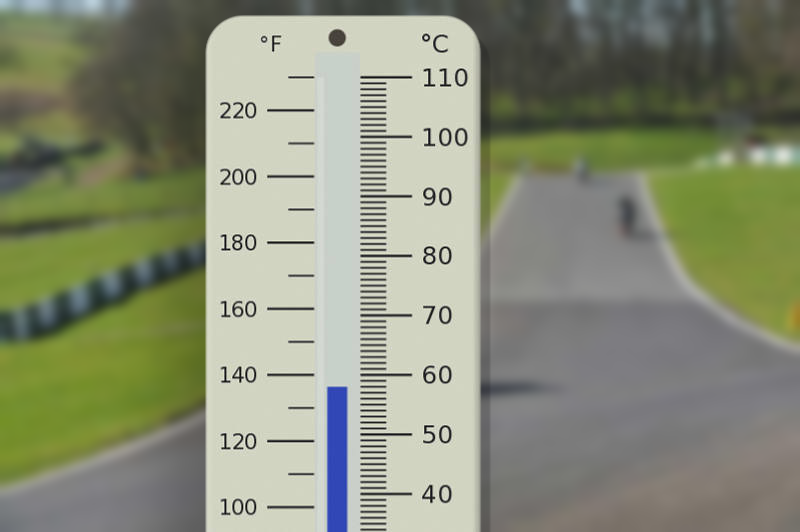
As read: 58 °C
